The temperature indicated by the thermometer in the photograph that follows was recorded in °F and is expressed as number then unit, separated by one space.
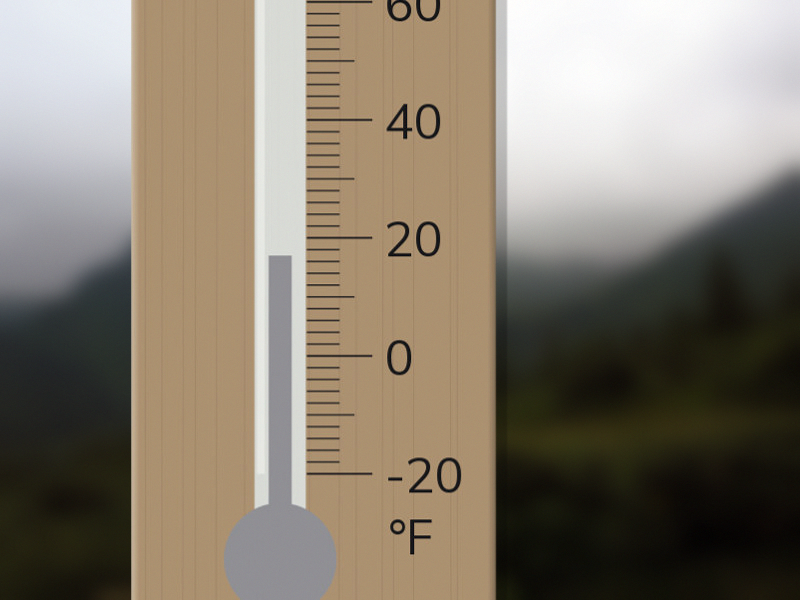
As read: 17 °F
